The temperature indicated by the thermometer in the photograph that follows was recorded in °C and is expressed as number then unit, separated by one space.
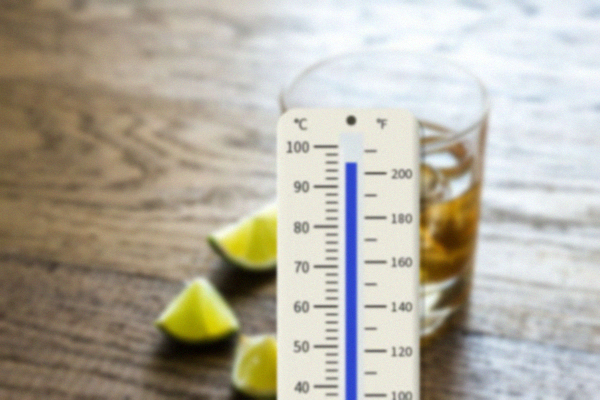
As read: 96 °C
